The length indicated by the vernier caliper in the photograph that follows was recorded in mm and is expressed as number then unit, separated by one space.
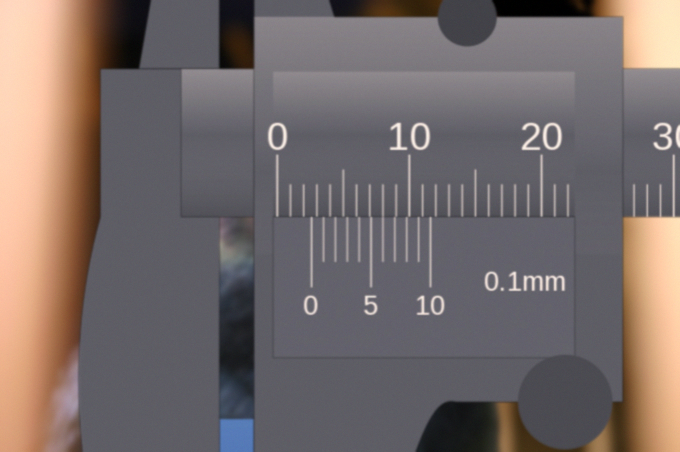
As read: 2.6 mm
